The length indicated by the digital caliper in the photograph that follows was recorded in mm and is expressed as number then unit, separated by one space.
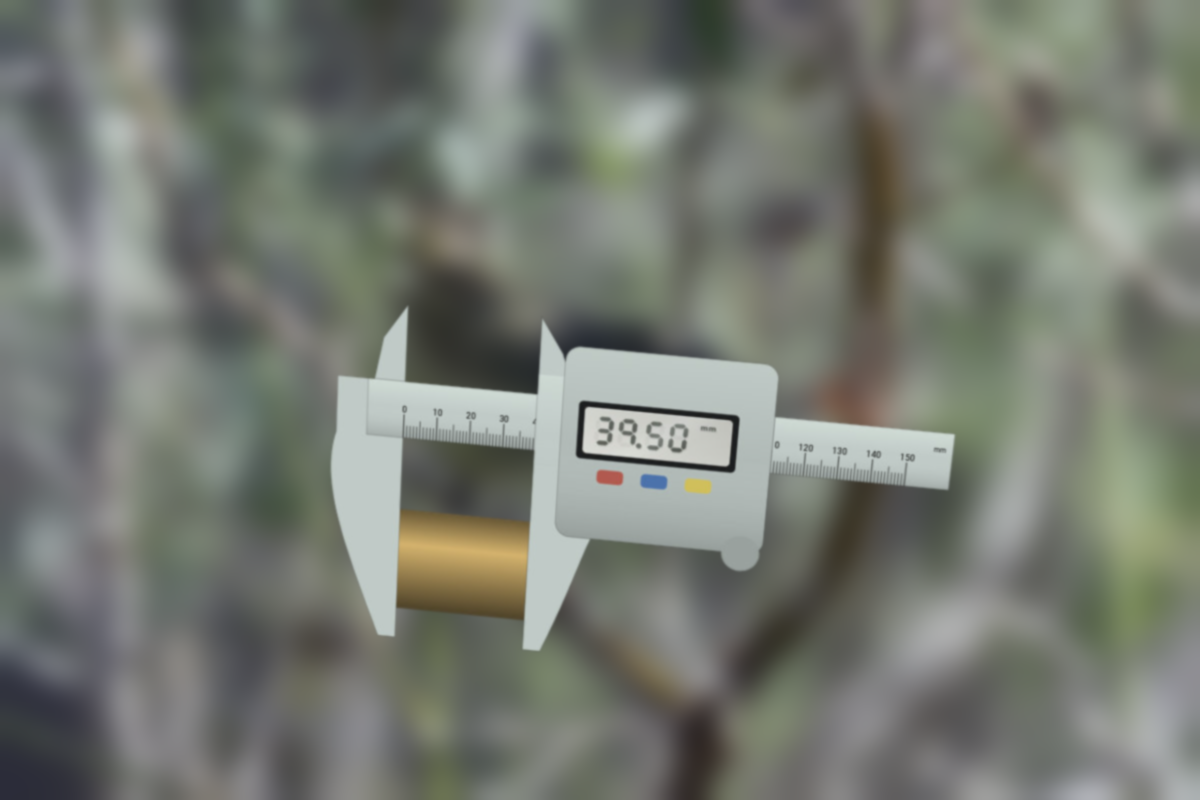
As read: 39.50 mm
